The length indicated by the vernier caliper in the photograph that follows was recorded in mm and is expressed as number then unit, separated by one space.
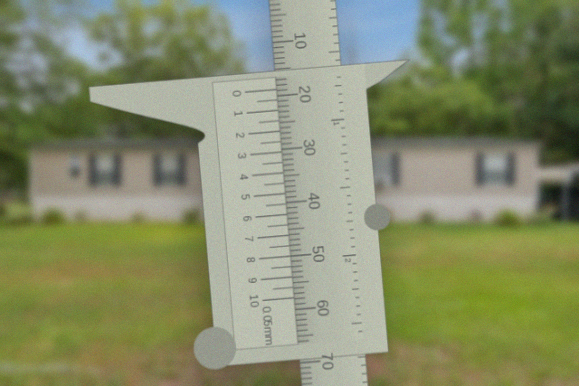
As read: 18.8 mm
